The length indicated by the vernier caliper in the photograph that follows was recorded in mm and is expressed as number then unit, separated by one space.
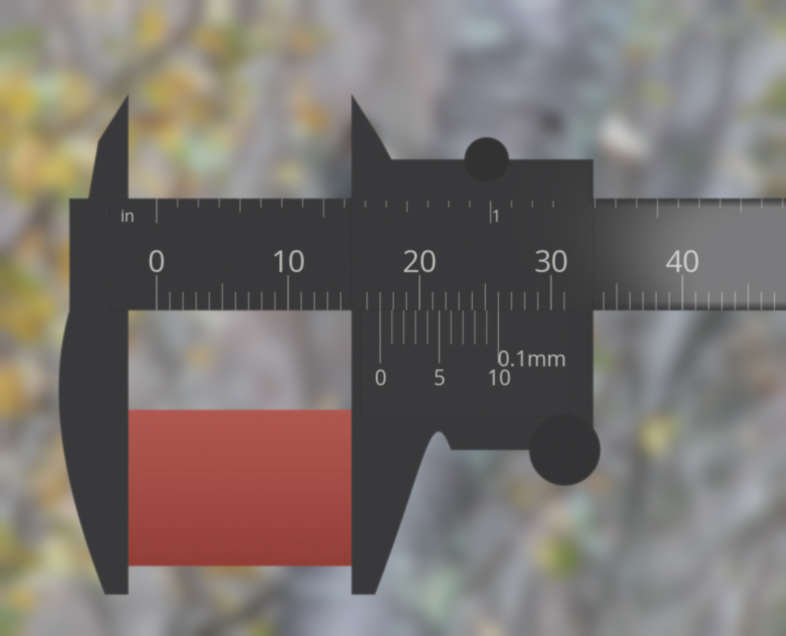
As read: 17.0 mm
